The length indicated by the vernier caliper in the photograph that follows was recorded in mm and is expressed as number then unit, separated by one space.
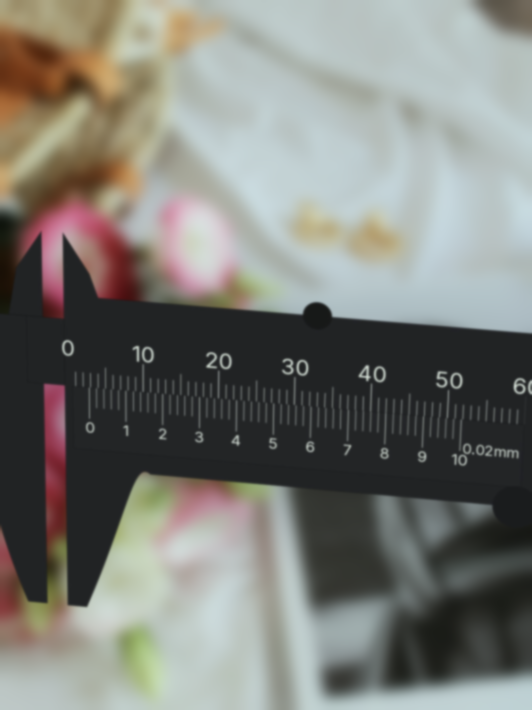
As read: 2.8 mm
